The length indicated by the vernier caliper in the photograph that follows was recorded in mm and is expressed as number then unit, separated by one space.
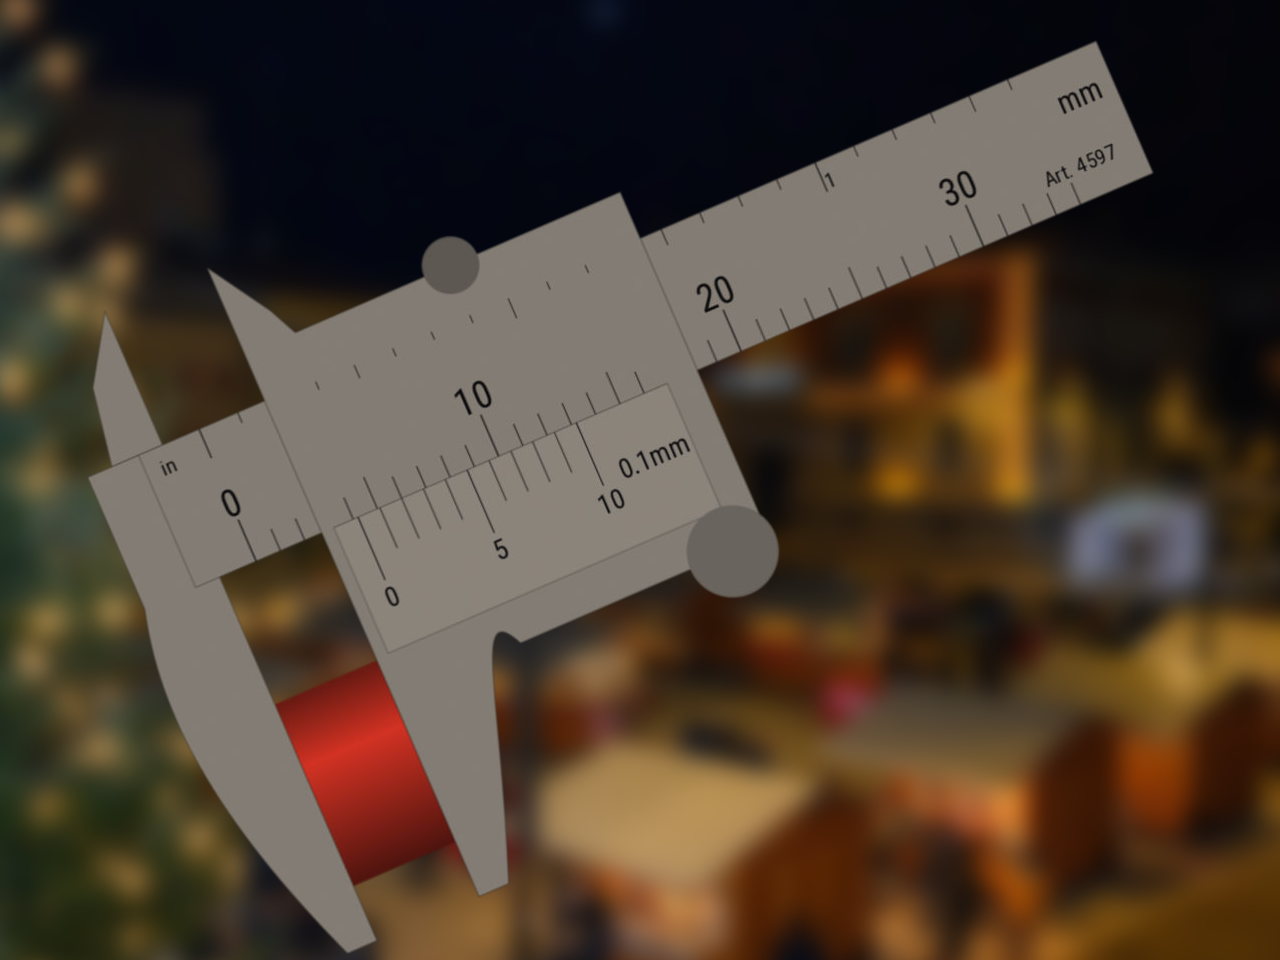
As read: 4.2 mm
